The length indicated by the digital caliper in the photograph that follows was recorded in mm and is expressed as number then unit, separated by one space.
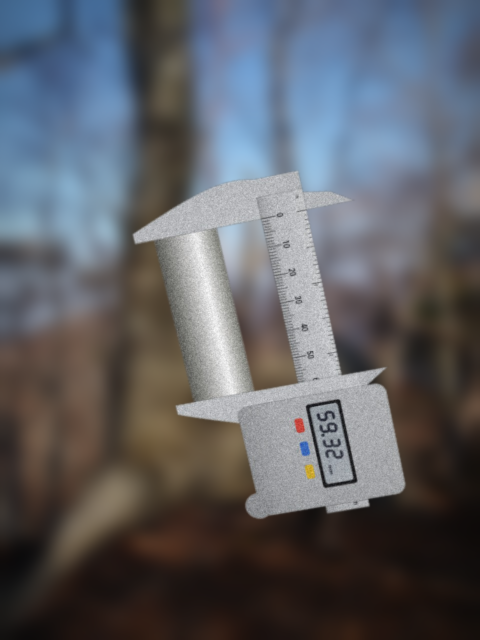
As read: 59.32 mm
